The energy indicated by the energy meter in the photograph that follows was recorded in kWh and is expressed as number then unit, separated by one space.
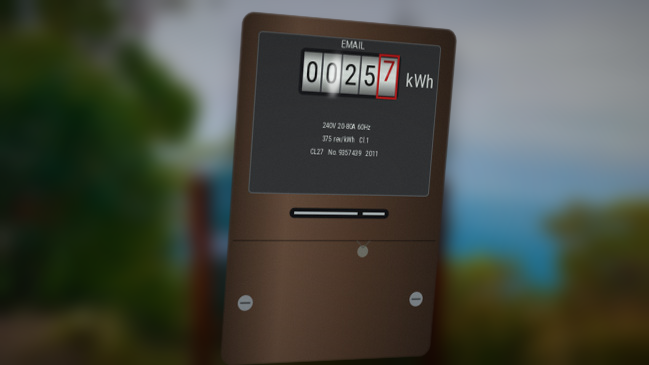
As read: 25.7 kWh
